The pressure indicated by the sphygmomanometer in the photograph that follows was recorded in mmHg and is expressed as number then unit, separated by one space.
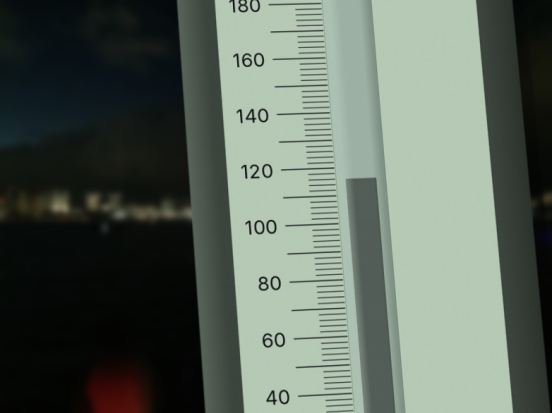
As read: 116 mmHg
